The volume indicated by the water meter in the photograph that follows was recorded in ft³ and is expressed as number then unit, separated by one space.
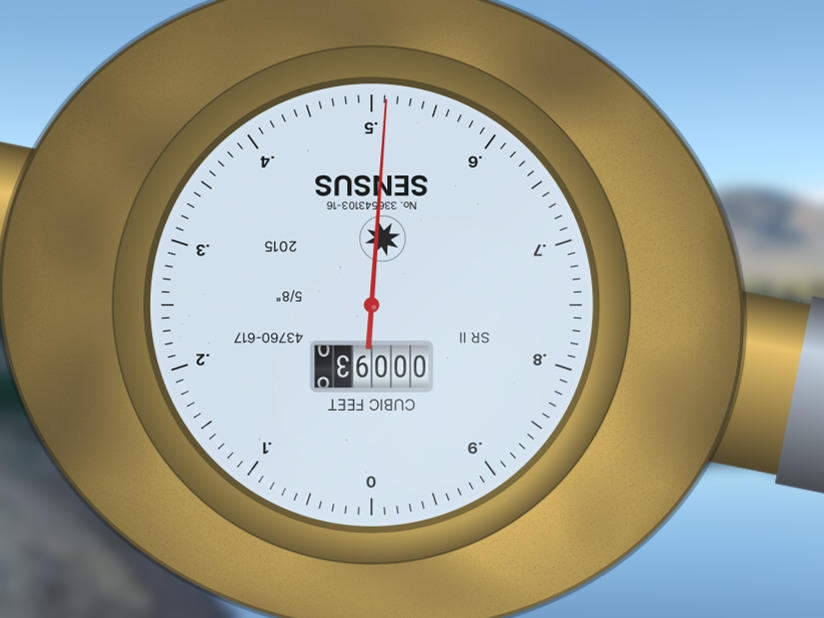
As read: 938.51 ft³
